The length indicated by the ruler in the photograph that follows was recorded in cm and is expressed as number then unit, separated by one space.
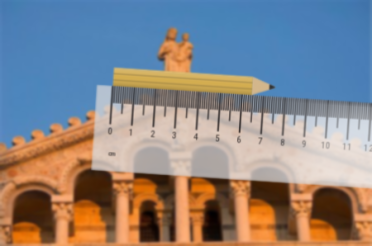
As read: 7.5 cm
